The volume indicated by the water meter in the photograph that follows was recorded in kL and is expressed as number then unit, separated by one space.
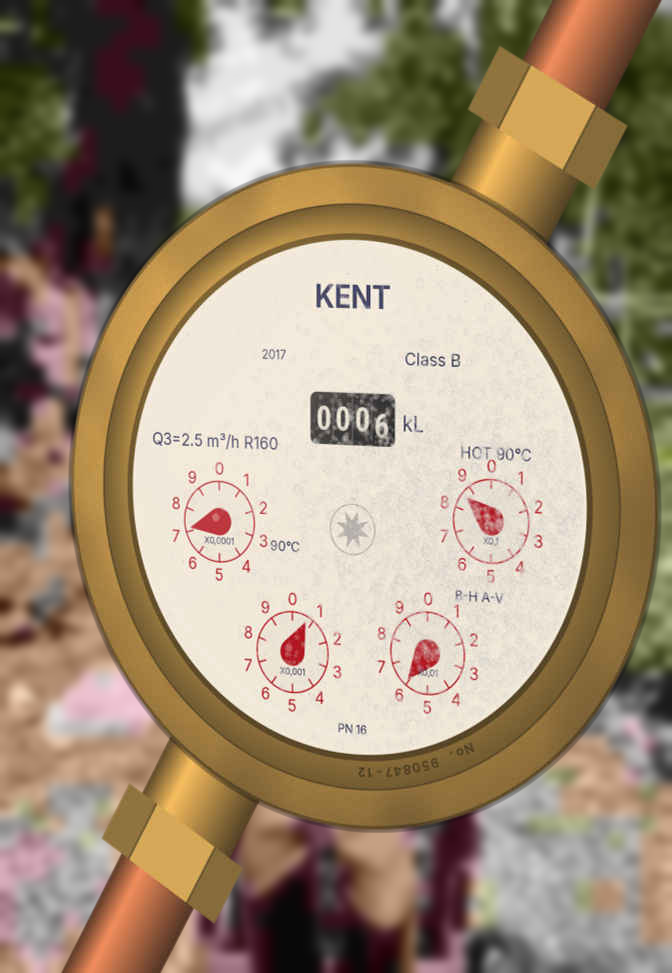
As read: 5.8607 kL
